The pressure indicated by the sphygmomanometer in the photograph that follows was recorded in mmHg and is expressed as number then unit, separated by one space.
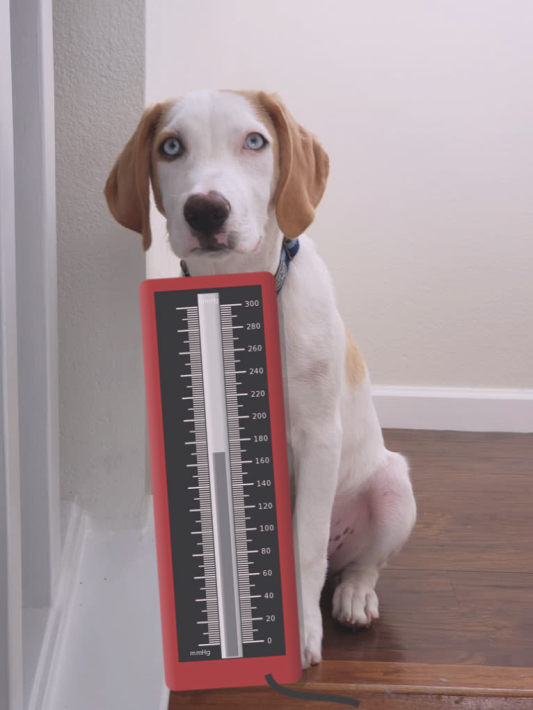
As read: 170 mmHg
